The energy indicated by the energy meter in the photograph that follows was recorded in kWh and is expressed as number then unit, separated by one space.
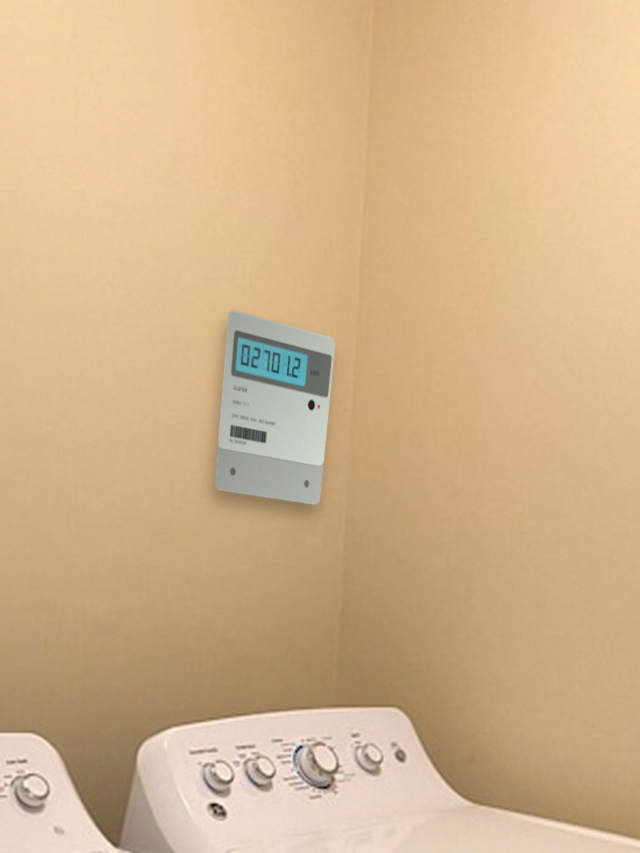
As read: 2701.2 kWh
